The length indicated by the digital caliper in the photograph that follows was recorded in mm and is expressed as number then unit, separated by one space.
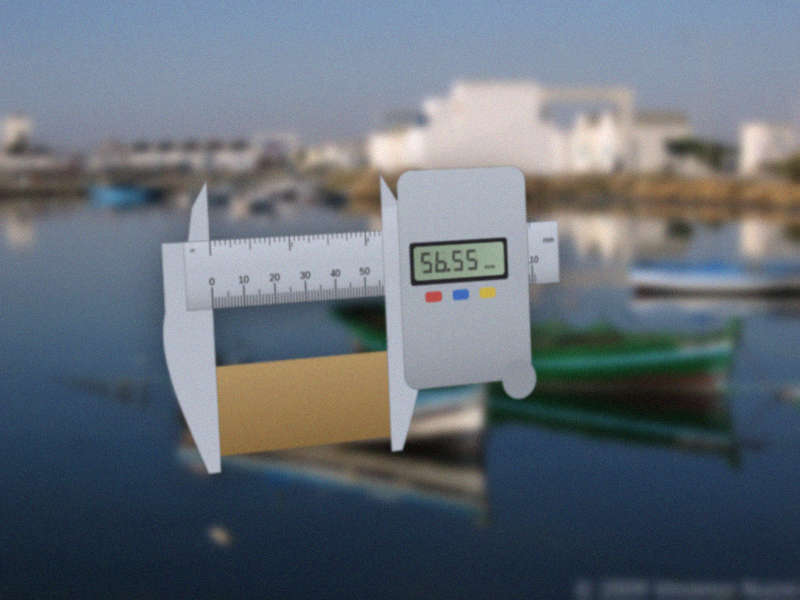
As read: 56.55 mm
